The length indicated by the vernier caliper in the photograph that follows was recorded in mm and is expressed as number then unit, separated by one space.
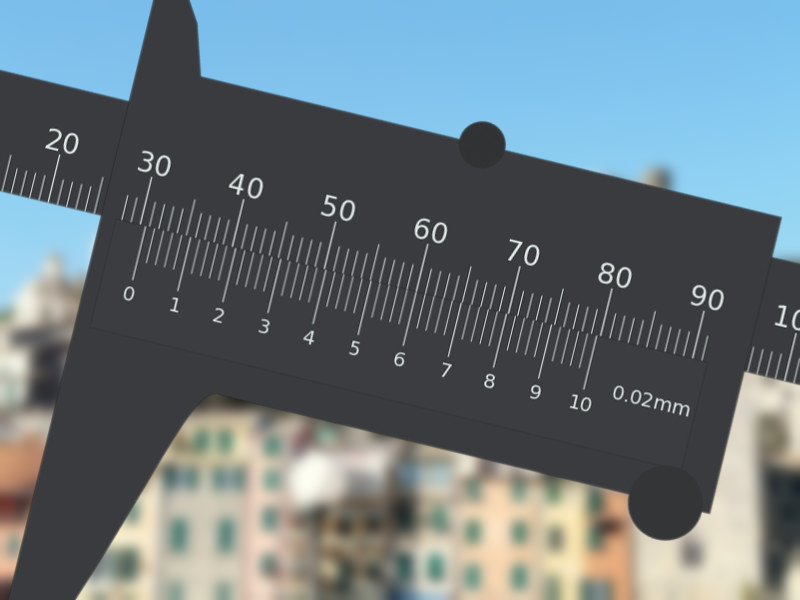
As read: 30.6 mm
